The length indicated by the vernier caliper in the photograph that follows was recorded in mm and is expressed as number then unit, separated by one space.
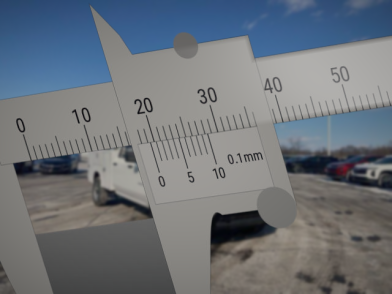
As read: 19.4 mm
